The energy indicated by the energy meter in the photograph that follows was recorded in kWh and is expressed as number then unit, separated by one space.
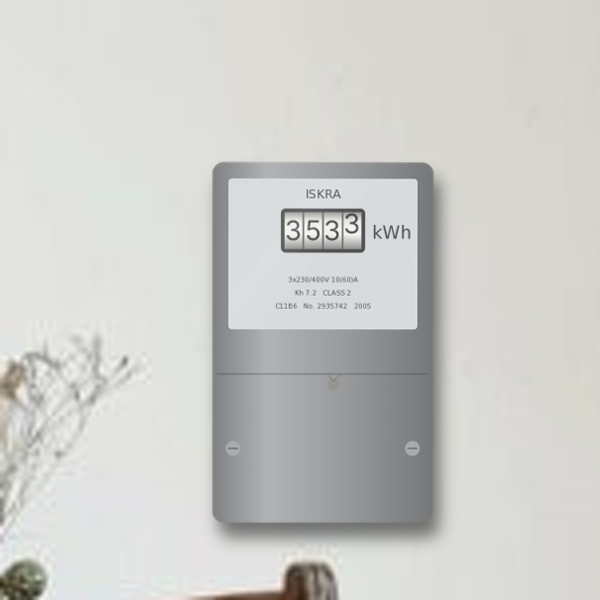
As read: 3533 kWh
